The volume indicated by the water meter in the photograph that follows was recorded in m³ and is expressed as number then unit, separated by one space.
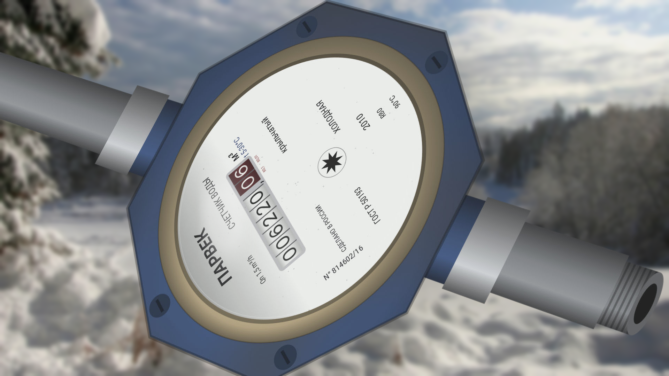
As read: 6220.06 m³
